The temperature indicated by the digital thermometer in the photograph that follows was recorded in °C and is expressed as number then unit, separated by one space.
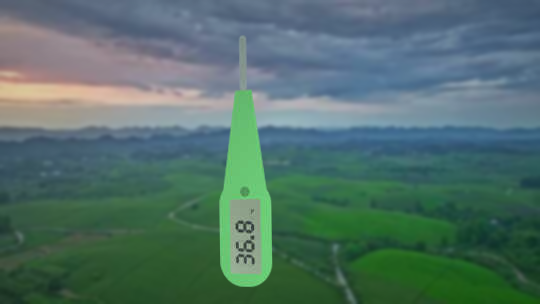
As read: 36.8 °C
